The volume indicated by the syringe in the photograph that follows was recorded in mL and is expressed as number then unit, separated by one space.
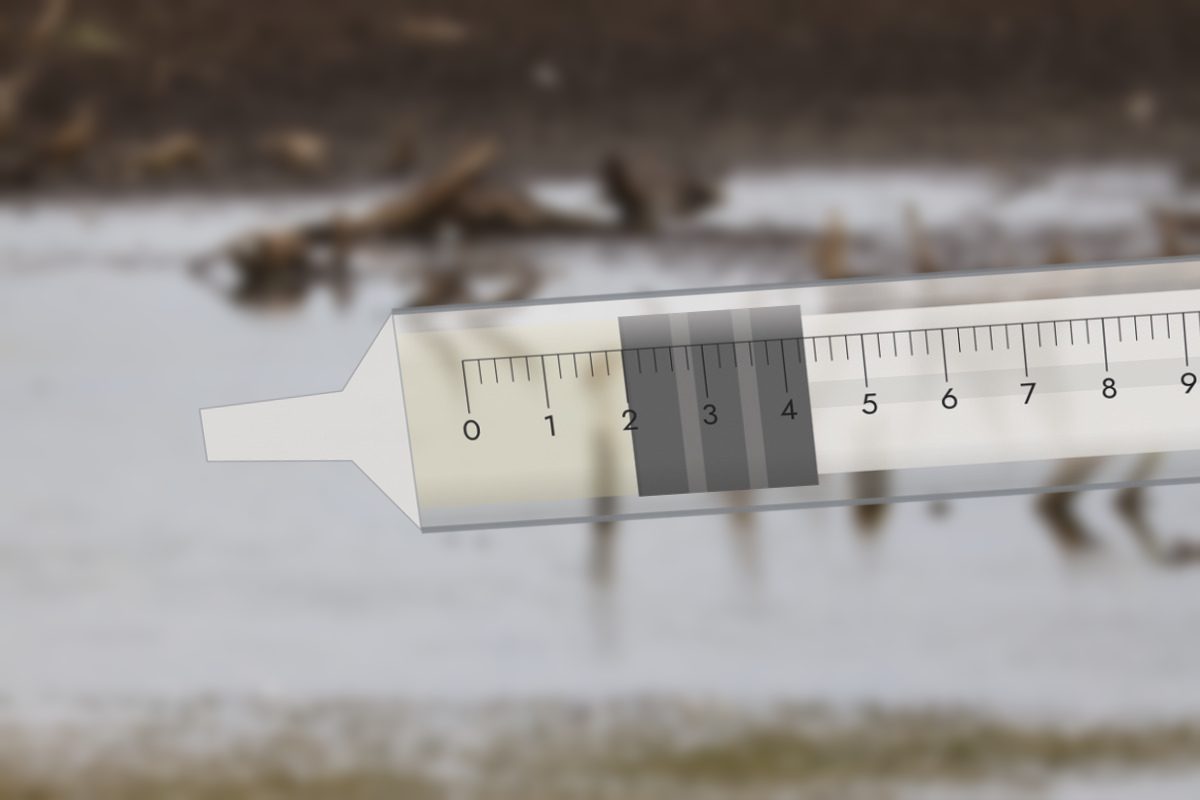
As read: 2 mL
